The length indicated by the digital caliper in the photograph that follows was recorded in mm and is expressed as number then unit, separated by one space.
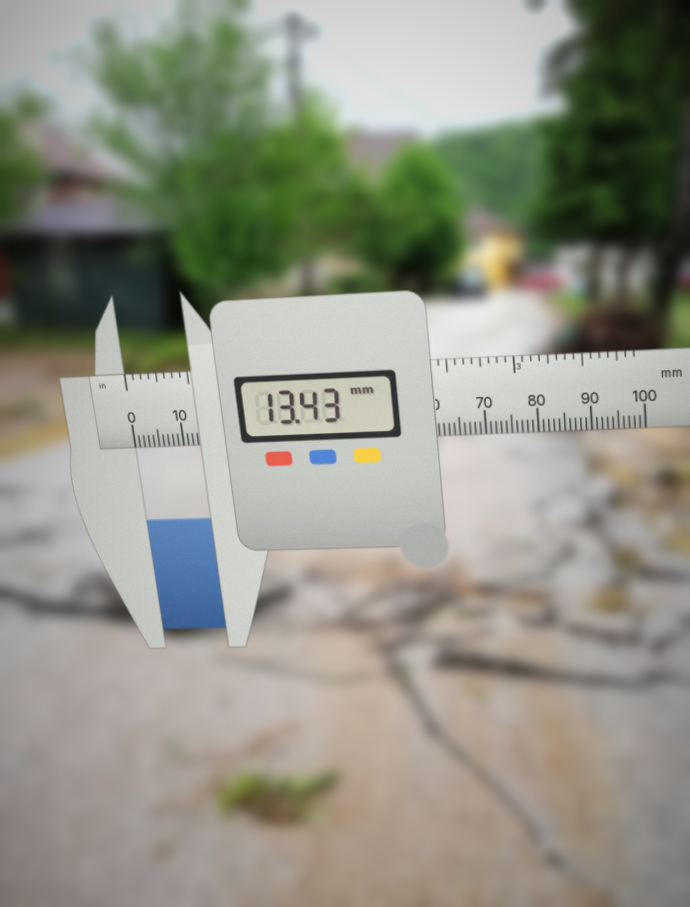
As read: 13.43 mm
